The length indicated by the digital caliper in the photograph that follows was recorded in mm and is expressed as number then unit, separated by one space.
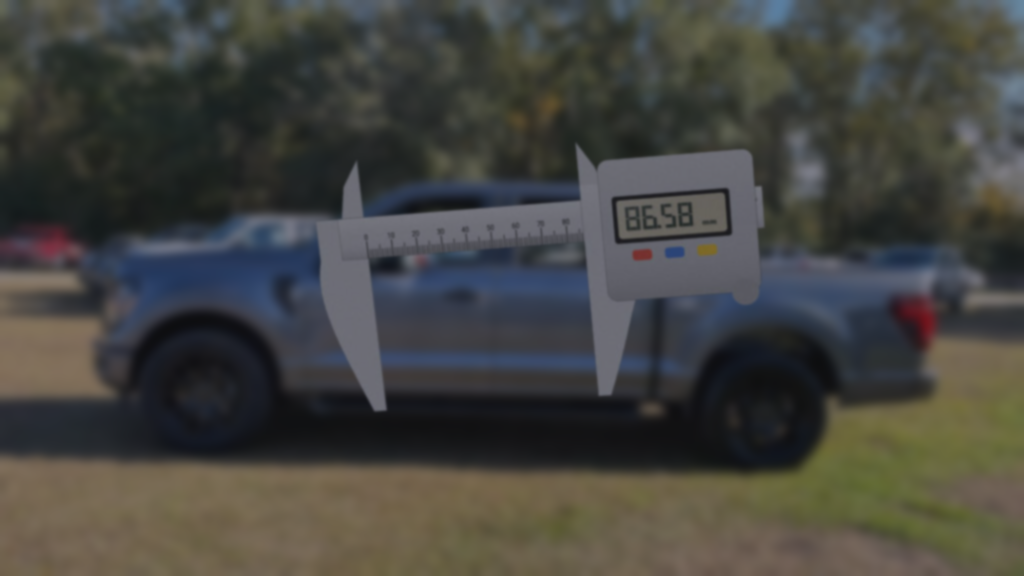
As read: 86.58 mm
